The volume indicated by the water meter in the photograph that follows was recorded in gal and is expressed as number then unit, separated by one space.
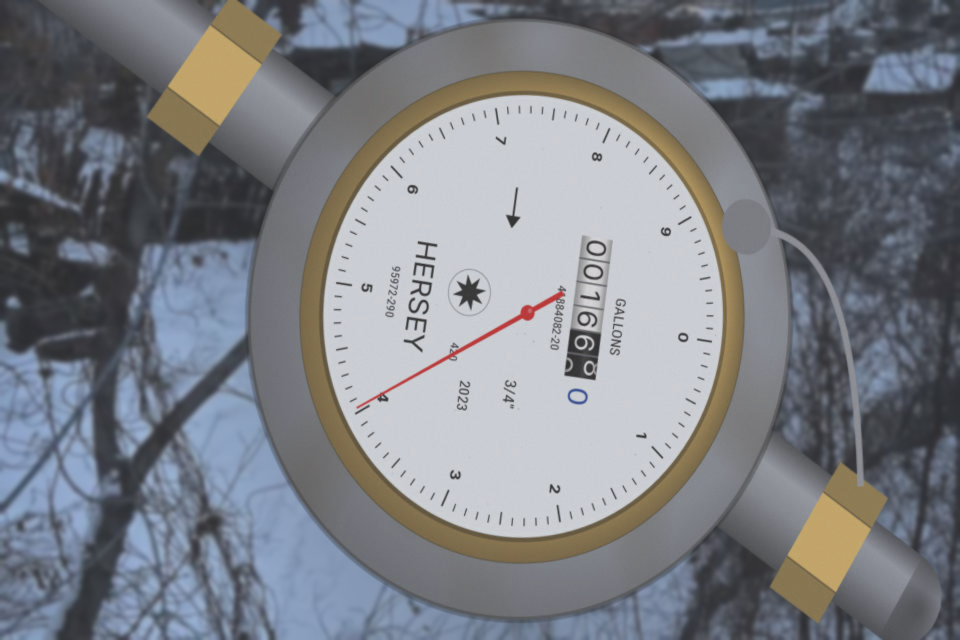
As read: 16684.0 gal
